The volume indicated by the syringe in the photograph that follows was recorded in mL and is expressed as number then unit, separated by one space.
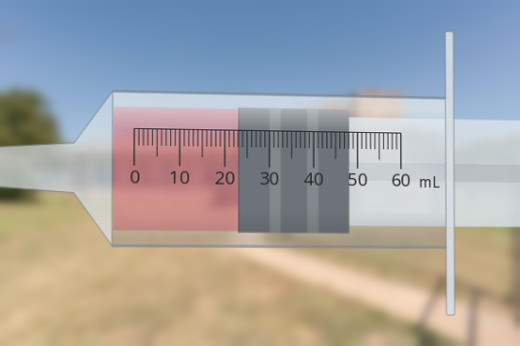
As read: 23 mL
